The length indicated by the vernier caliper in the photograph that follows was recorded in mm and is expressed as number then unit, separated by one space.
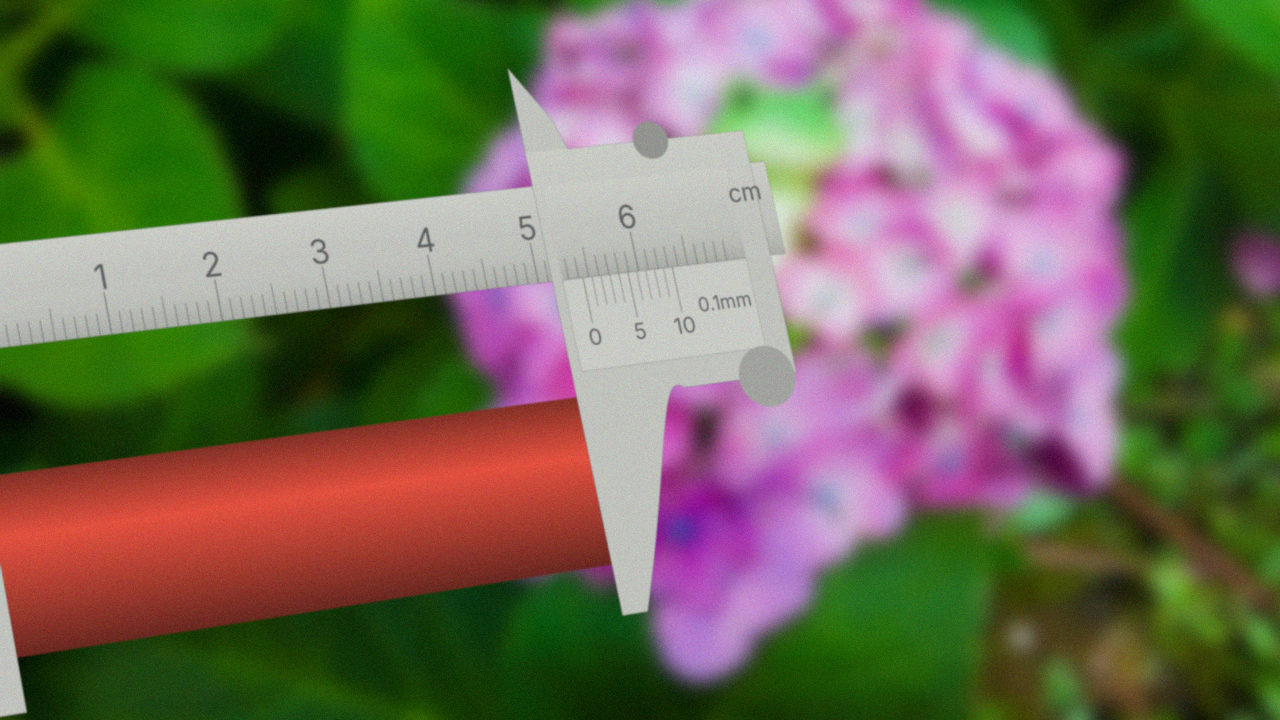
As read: 54.4 mm
